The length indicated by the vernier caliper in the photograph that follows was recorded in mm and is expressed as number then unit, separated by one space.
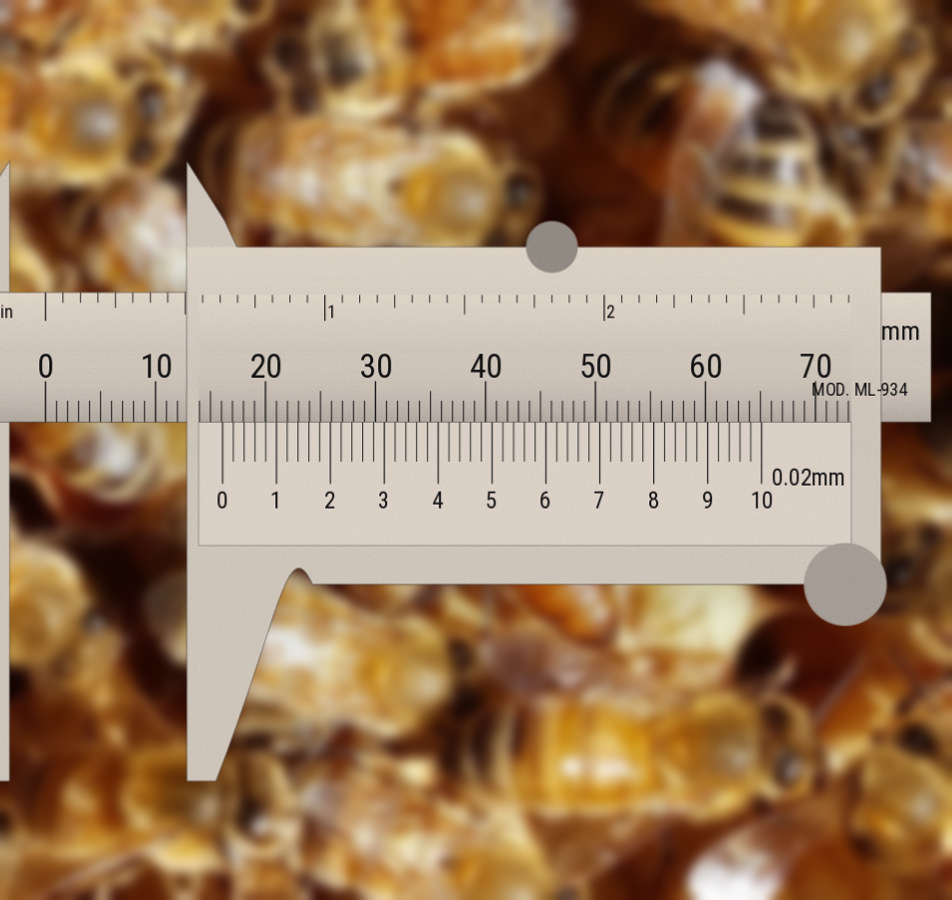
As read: 16.1 mm
